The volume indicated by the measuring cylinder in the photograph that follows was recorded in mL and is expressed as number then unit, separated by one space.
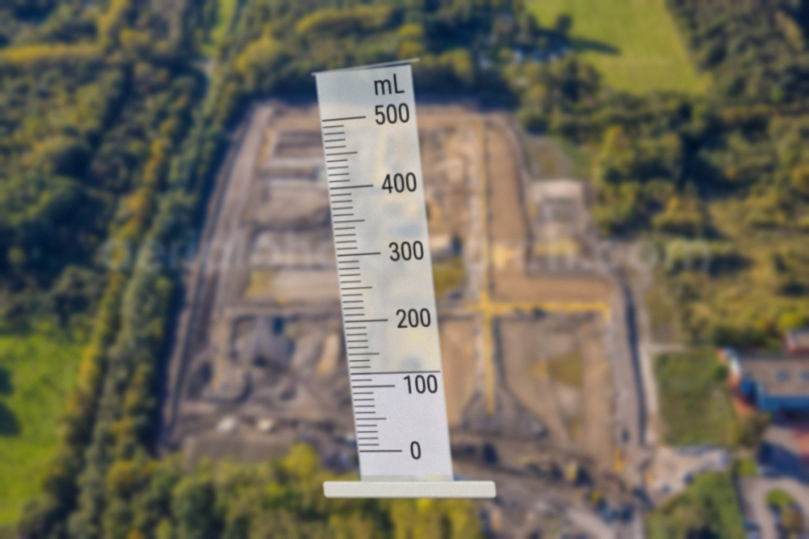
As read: 120 mL
